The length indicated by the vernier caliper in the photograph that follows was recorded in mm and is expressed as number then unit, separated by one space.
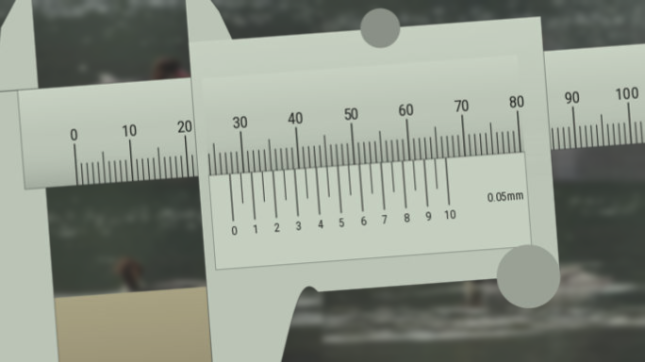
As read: 27.5 mm
